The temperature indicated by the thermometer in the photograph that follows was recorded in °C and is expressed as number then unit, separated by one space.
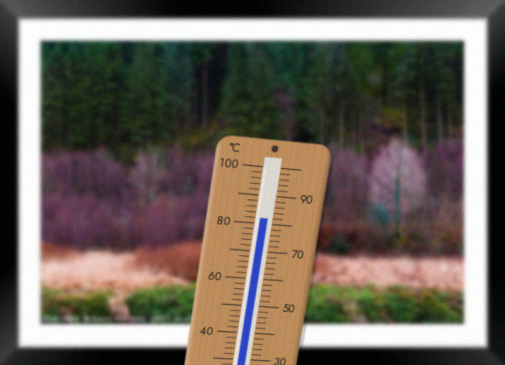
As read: 82 °C
